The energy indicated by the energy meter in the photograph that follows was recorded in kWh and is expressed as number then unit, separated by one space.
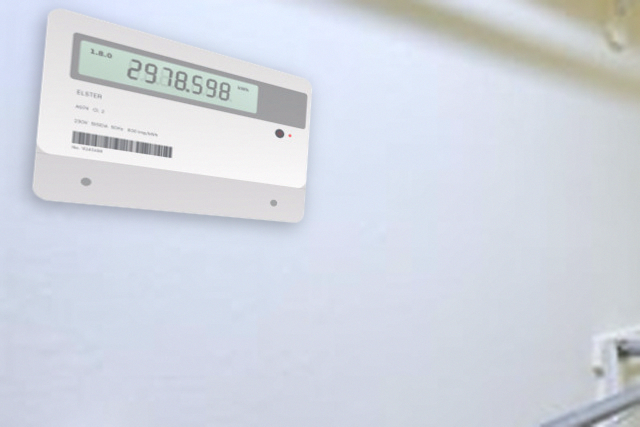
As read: 2978.598 kWh
